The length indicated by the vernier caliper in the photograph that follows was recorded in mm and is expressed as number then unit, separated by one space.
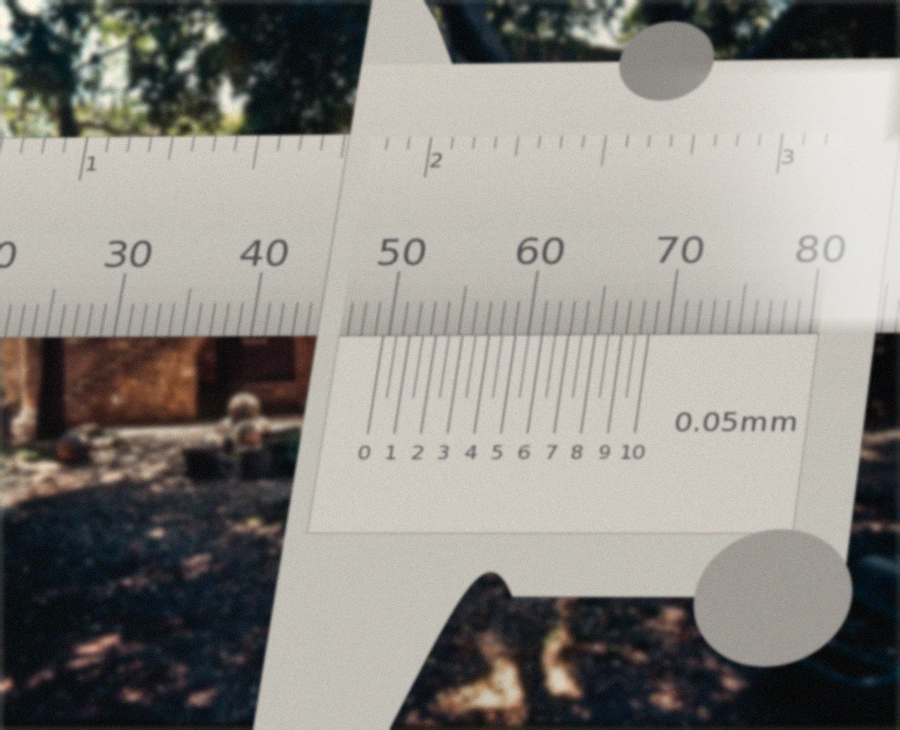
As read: 49.6 mm
